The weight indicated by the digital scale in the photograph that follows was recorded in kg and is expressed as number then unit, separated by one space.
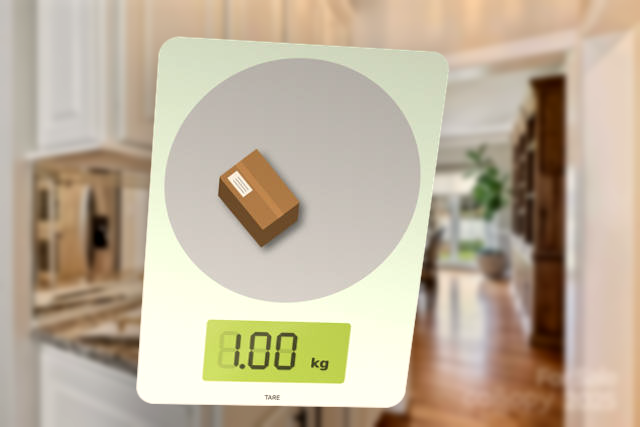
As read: 1.00 kg
